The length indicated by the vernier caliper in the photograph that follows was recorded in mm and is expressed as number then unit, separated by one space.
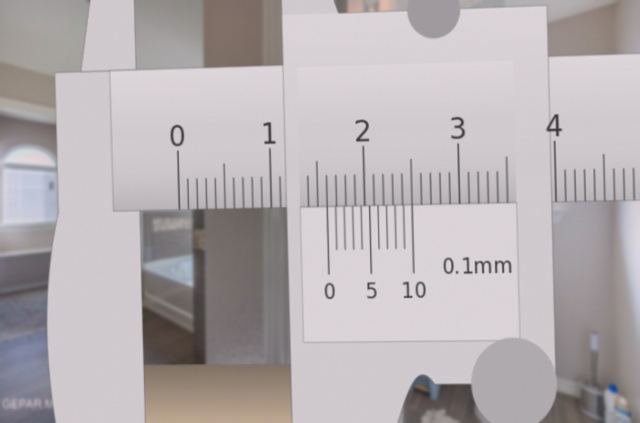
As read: 16.0 mm
